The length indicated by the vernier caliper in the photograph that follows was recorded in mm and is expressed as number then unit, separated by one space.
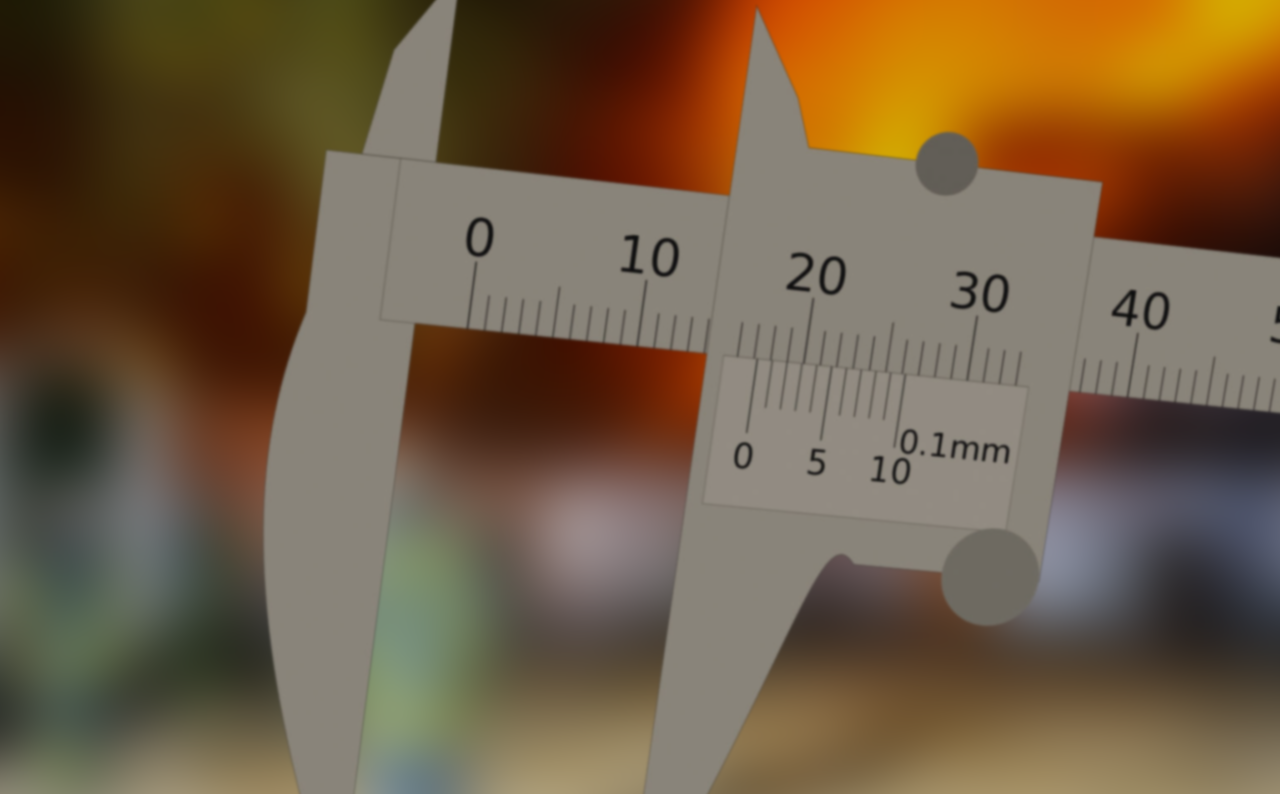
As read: 17.2 mm
